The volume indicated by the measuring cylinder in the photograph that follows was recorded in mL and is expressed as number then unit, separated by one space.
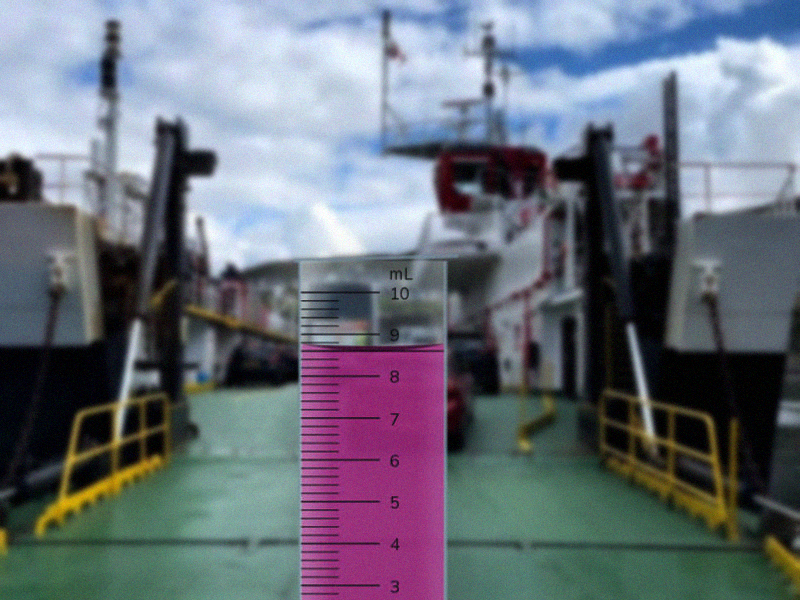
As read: 8.6 mL
